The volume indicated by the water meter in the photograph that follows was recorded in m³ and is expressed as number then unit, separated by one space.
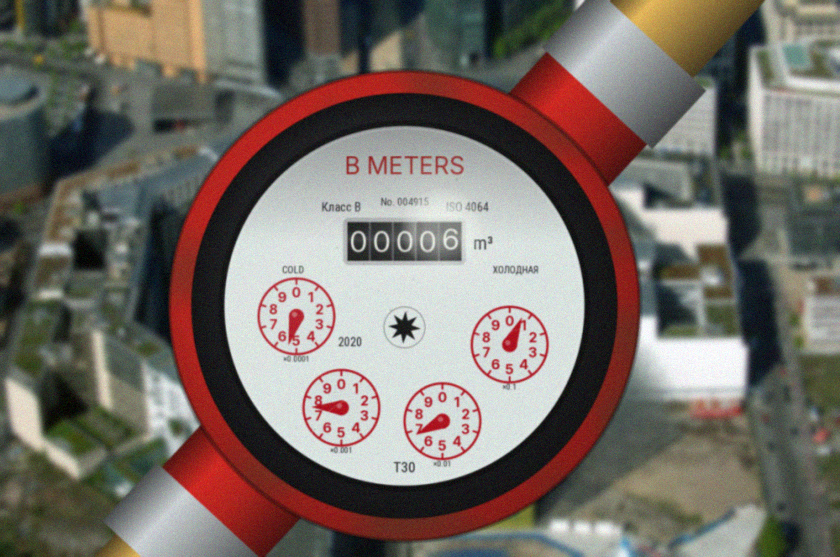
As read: 6.0675 m³
